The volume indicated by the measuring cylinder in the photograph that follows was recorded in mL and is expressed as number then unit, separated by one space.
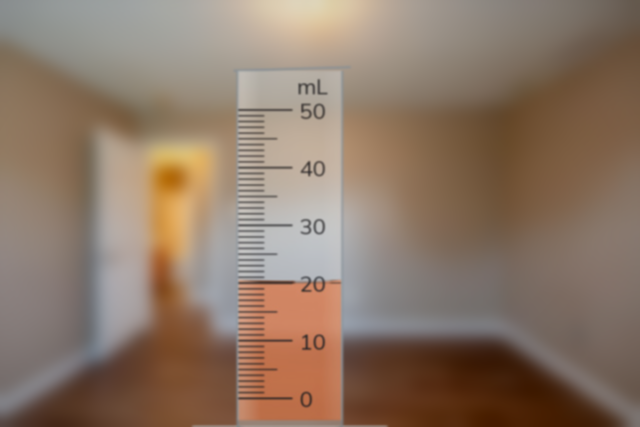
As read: 20 mL
